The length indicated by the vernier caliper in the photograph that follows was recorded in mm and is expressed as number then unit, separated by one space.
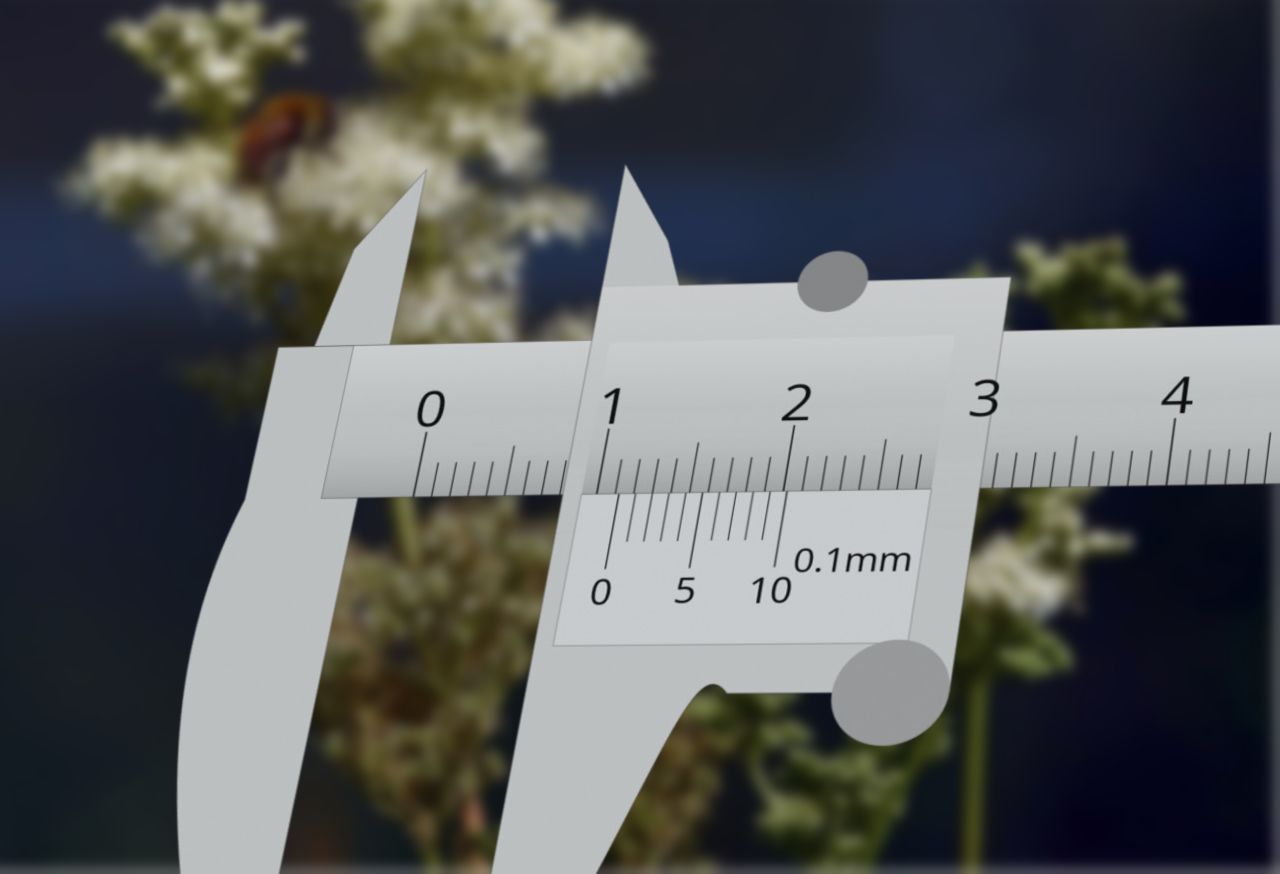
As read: 11.2 mm
